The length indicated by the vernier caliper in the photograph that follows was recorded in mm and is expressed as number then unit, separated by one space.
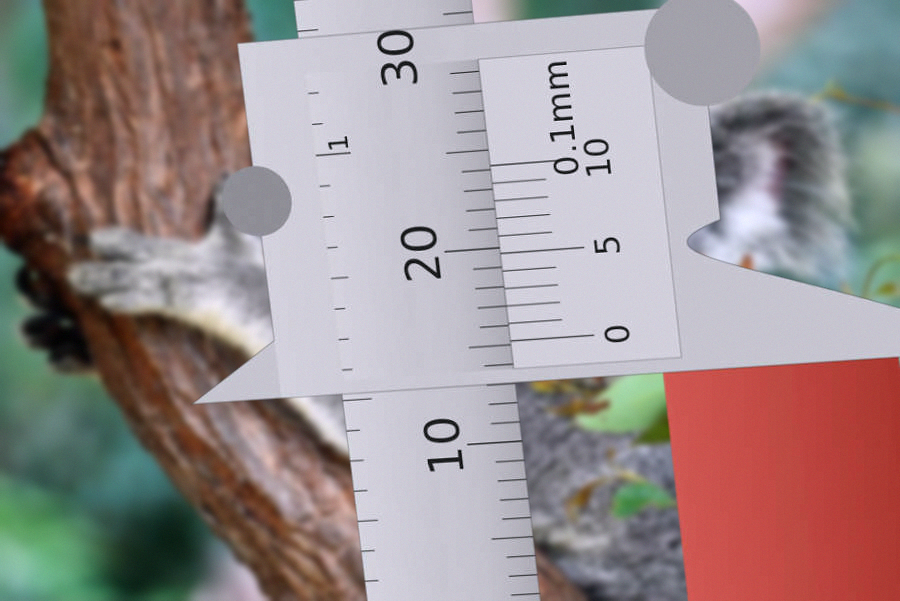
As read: 15.2 mm
